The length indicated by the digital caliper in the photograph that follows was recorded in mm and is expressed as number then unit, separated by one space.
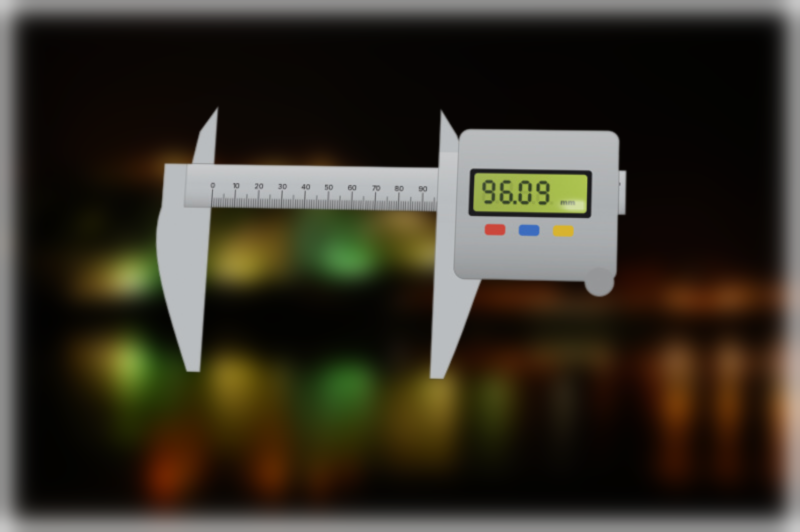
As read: 96.09 mm
